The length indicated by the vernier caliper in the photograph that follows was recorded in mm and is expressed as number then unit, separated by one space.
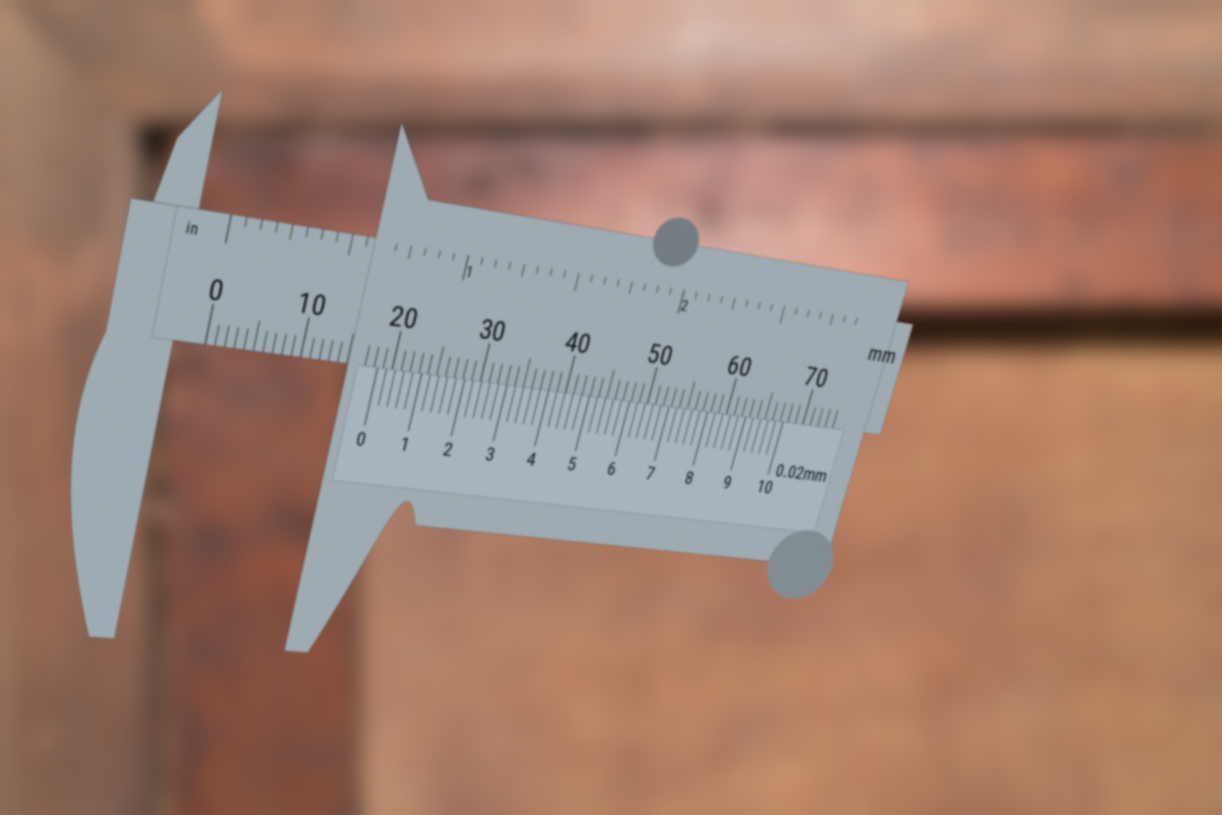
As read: 18.4 mm
